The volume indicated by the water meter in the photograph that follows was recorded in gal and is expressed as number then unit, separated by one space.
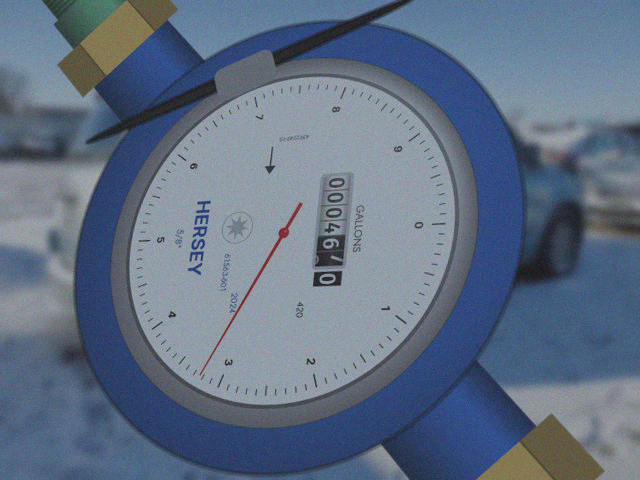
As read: 4673.2 gal
